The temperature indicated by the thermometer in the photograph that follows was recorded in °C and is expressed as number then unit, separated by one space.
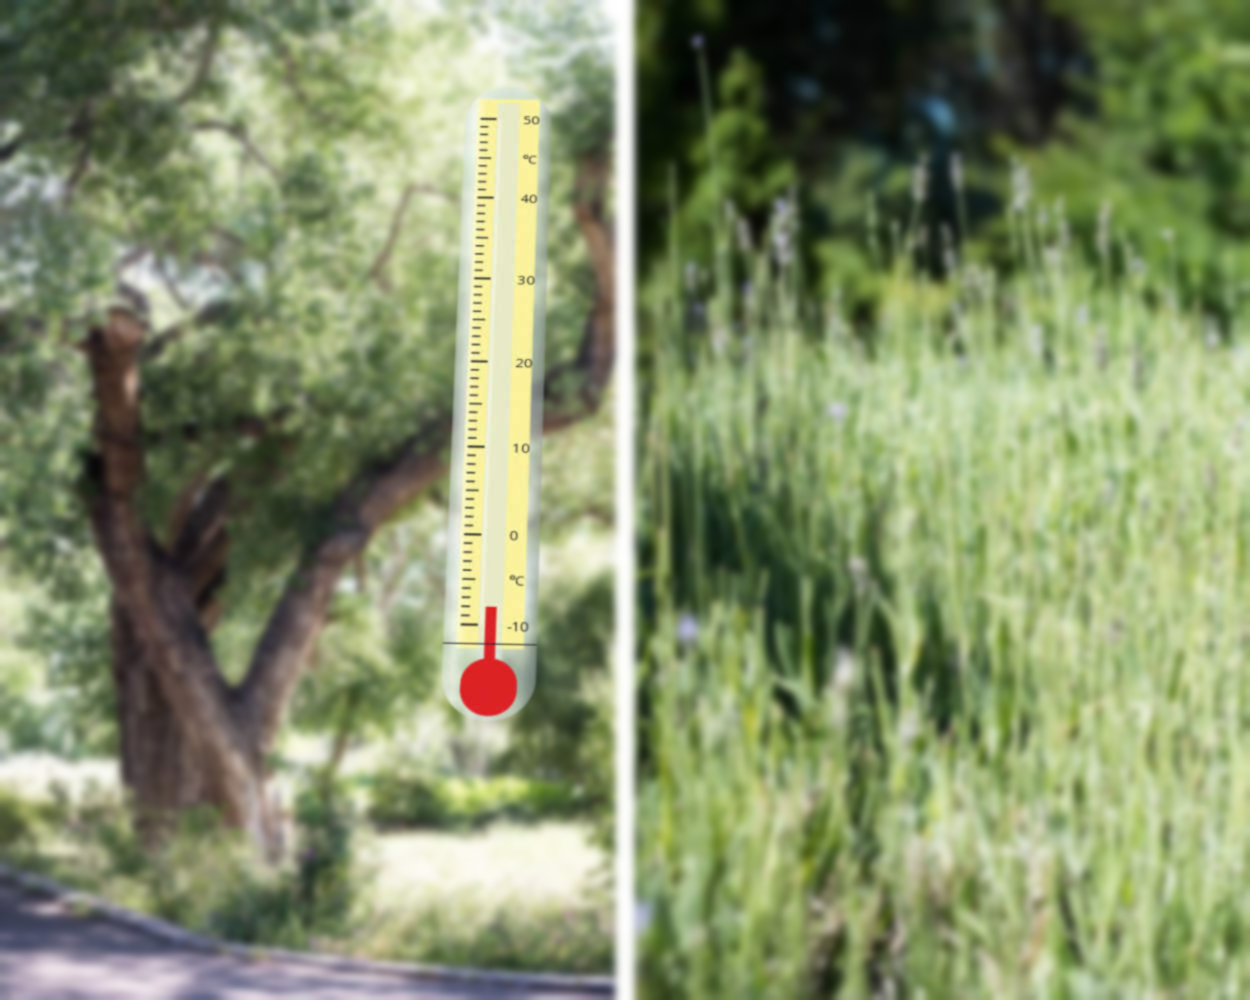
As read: -8 °C
